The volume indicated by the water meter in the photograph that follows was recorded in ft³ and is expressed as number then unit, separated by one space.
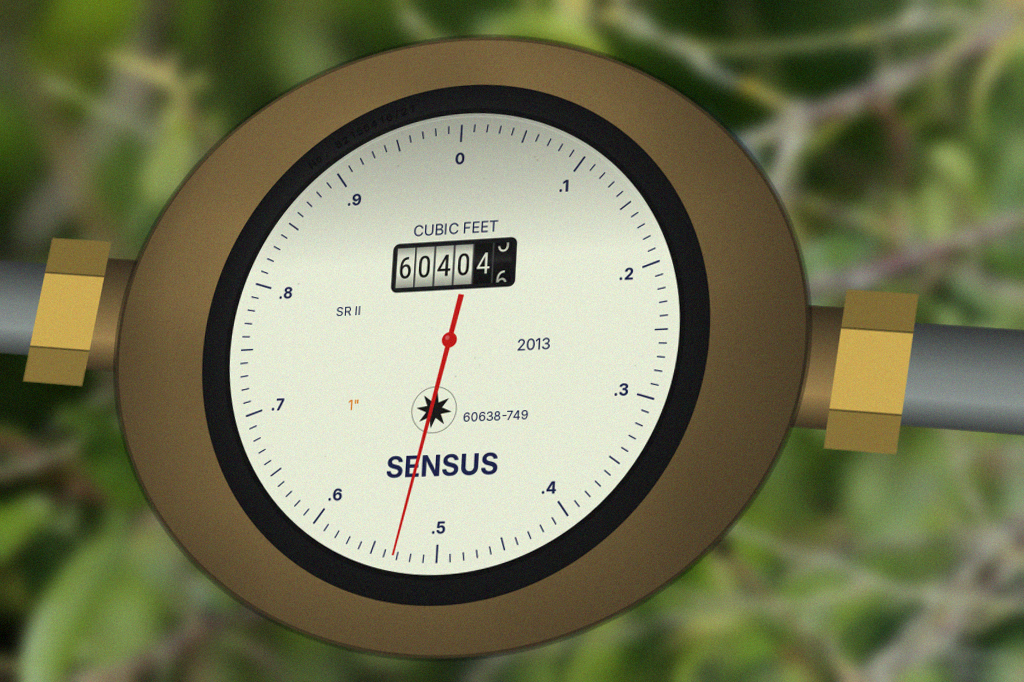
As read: 604045.53 ft³
